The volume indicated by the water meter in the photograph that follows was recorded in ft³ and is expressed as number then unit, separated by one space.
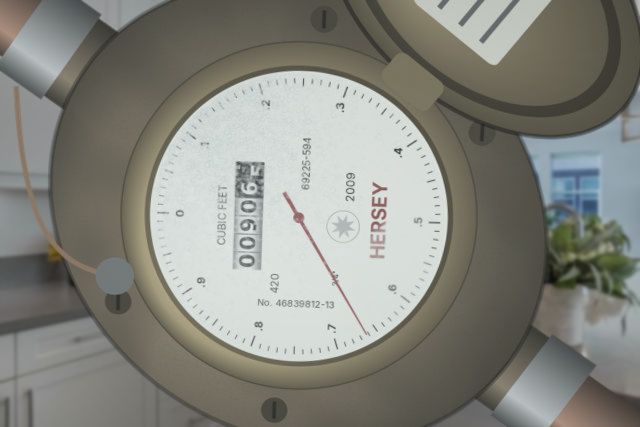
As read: 9064.66 ft³
